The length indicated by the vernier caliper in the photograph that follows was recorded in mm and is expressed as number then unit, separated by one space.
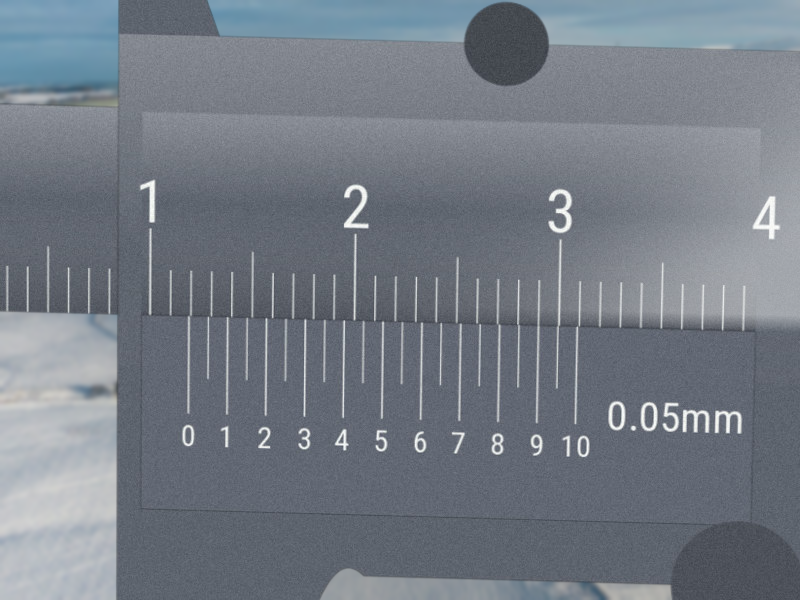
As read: 11.9 mm
